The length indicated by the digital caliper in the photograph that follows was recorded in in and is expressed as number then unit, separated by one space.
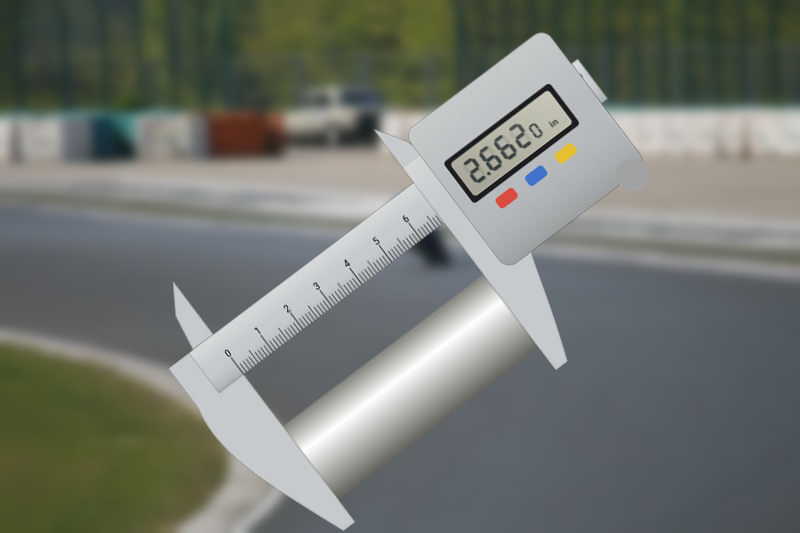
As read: 2.6620 in
